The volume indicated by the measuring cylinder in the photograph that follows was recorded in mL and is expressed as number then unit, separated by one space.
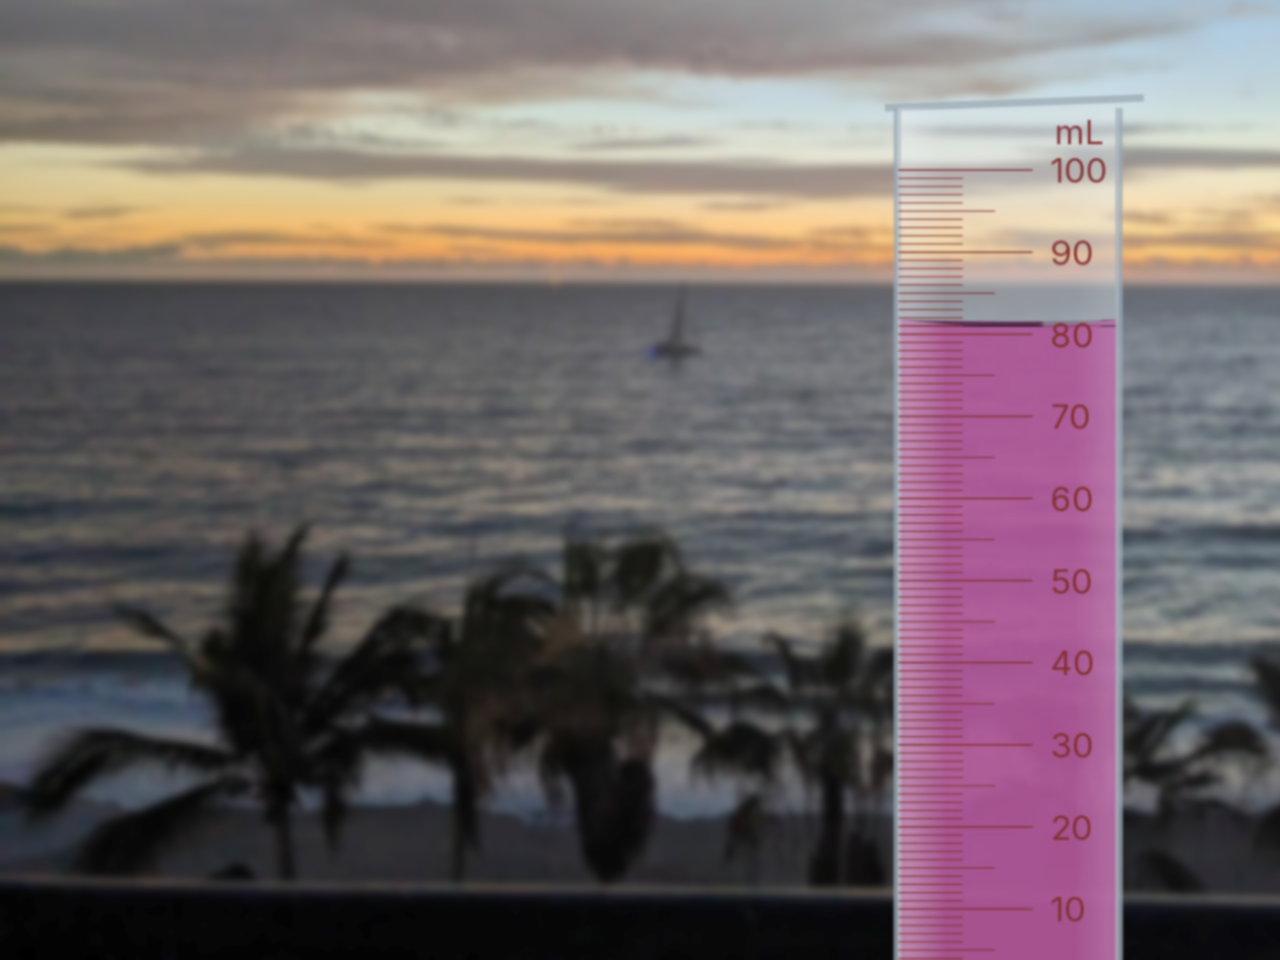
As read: 81 mL
